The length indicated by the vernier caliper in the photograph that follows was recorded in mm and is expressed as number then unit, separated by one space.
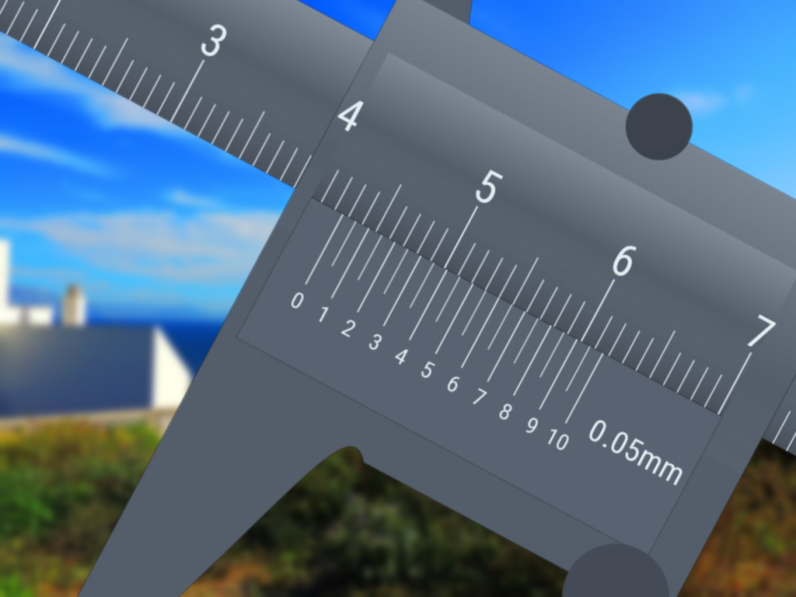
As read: 42.6 mm
